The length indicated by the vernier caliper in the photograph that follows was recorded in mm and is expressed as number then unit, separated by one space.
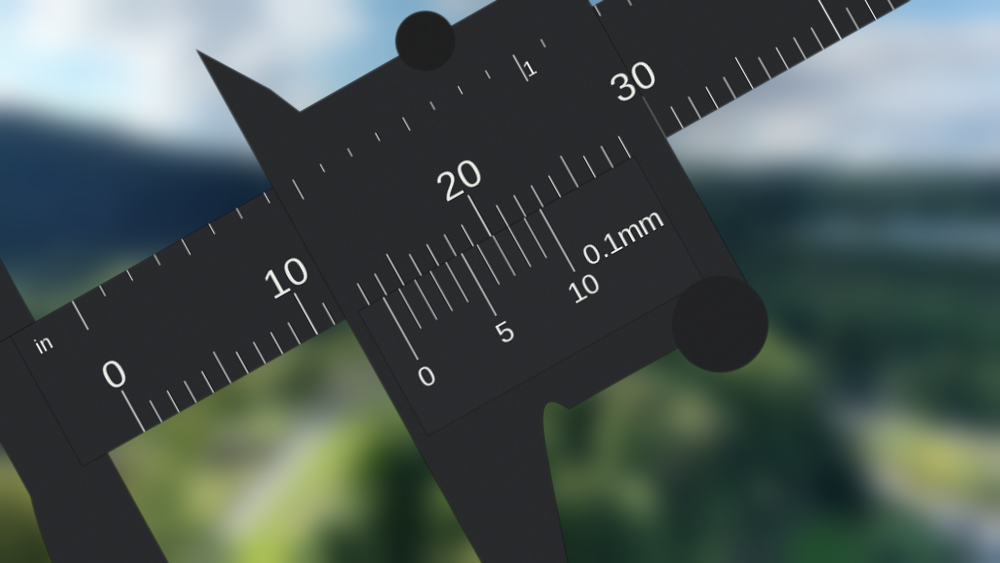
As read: 13.8 mm
